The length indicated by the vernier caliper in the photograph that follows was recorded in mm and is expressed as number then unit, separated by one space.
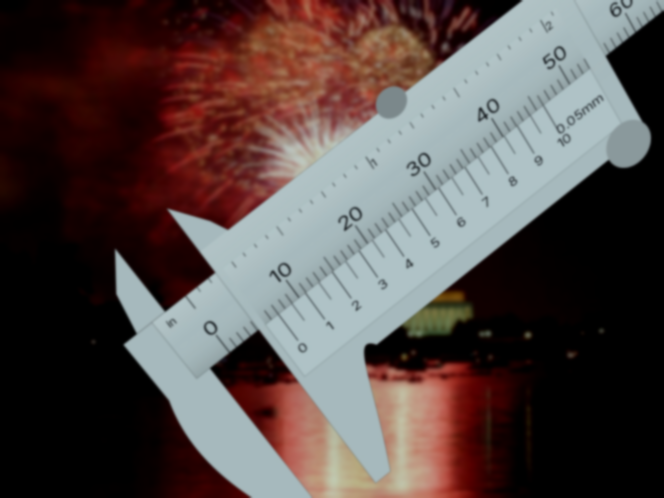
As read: 7.0 mm
